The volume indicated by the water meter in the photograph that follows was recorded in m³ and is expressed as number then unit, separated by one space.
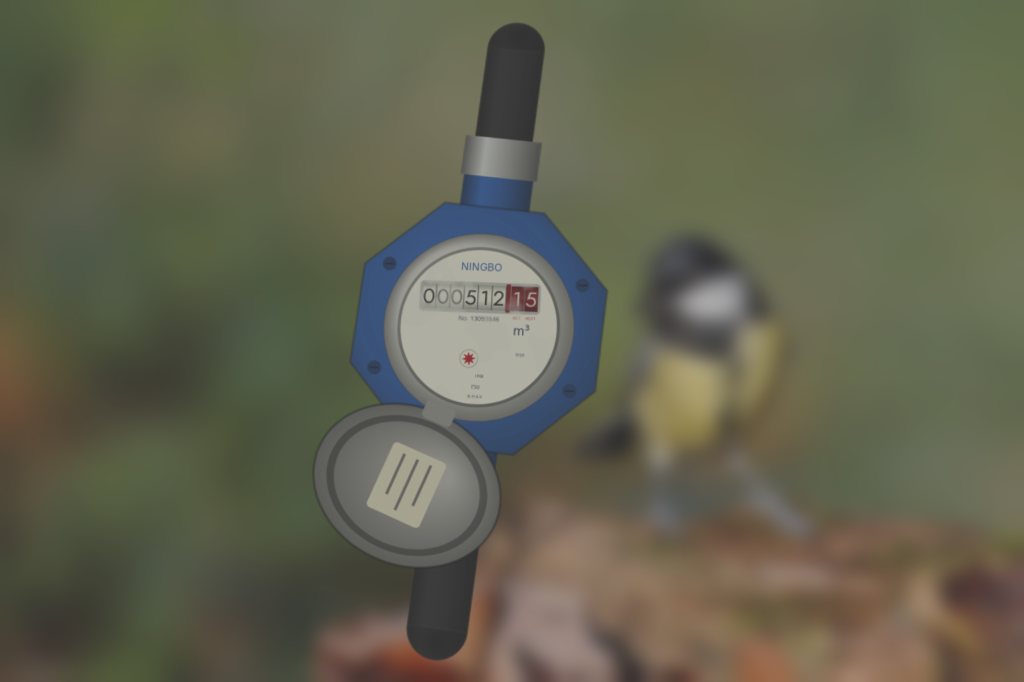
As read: 512.15 m³
